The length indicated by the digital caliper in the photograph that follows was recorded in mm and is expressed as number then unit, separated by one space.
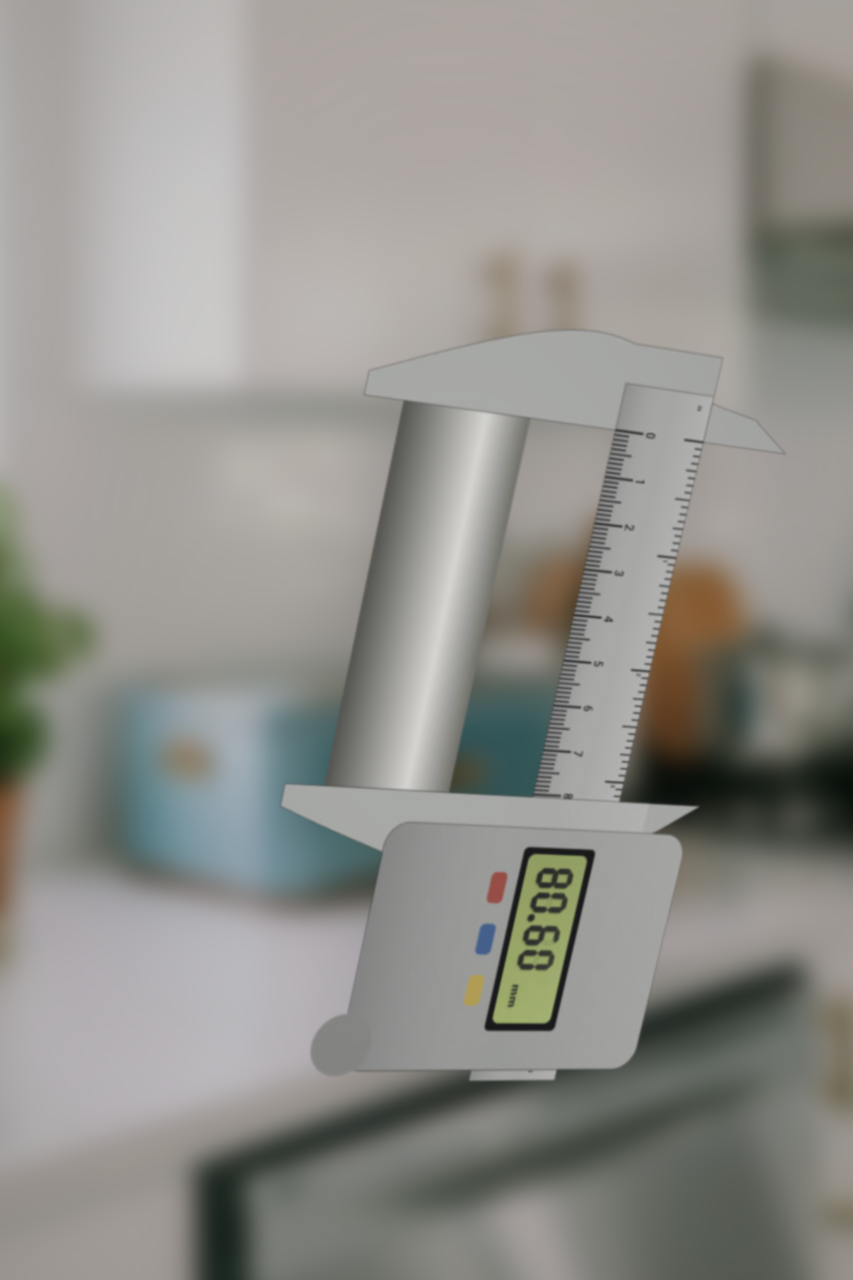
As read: 80.60 mm
